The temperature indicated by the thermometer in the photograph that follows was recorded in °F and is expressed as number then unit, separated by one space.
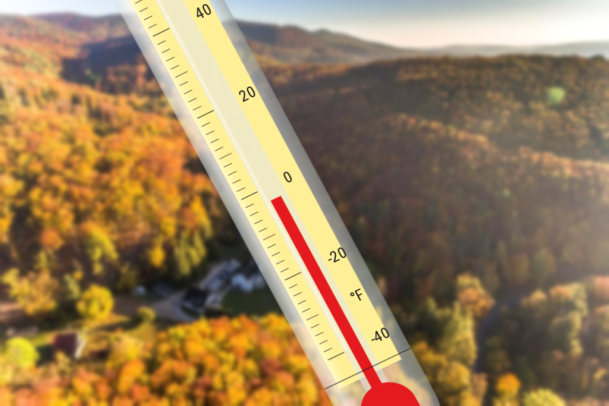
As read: -3 °F
